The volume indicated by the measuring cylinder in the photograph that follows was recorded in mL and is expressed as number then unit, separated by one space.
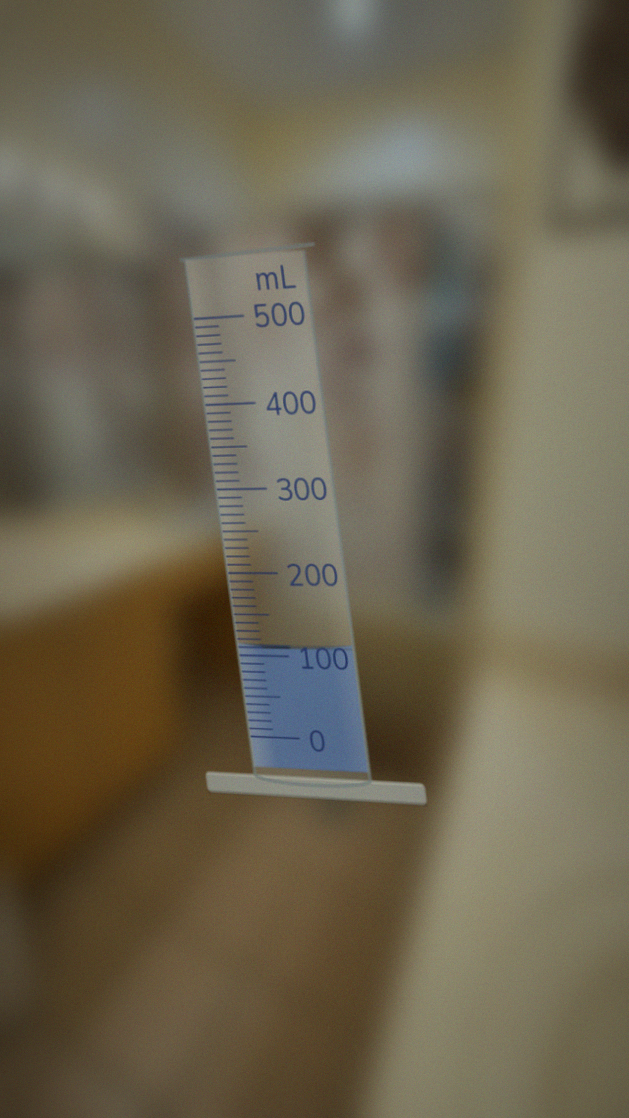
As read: 110 mL
